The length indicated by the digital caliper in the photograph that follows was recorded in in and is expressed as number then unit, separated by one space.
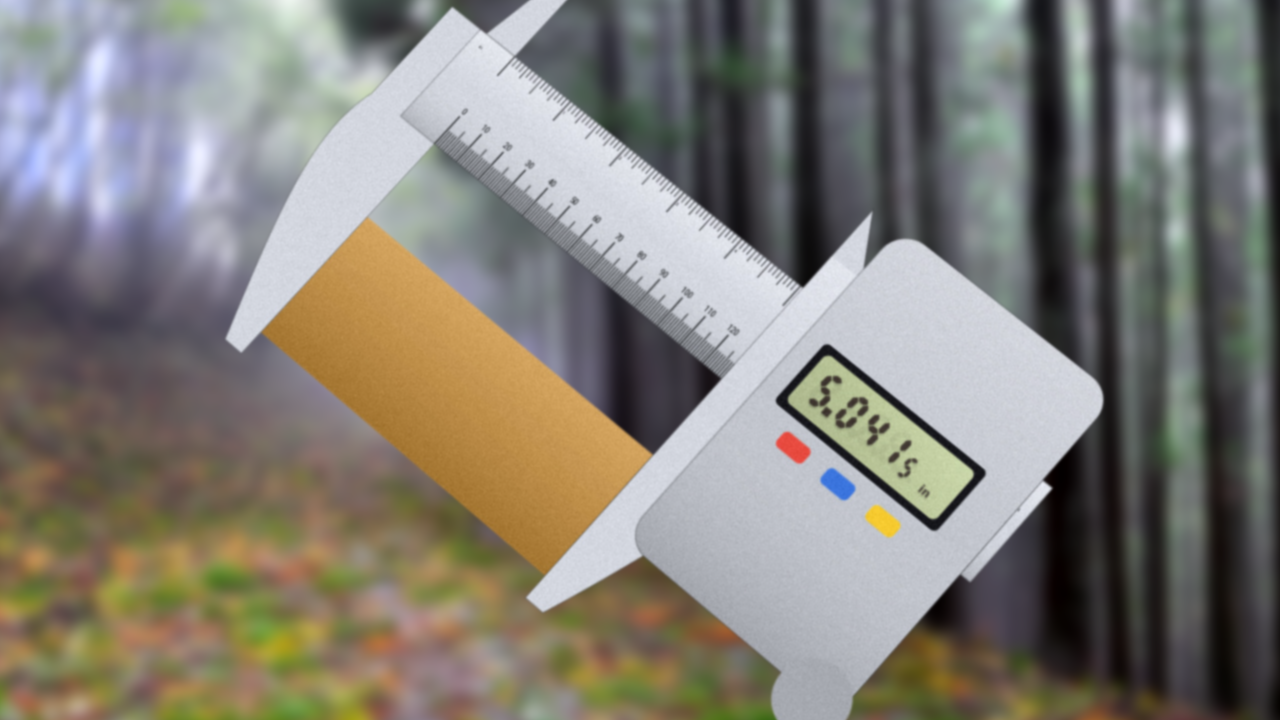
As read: 5.0415 in
